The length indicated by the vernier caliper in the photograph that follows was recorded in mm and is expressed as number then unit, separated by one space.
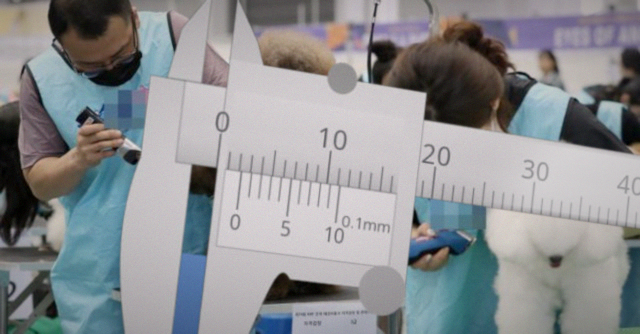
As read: 2.2 mm
